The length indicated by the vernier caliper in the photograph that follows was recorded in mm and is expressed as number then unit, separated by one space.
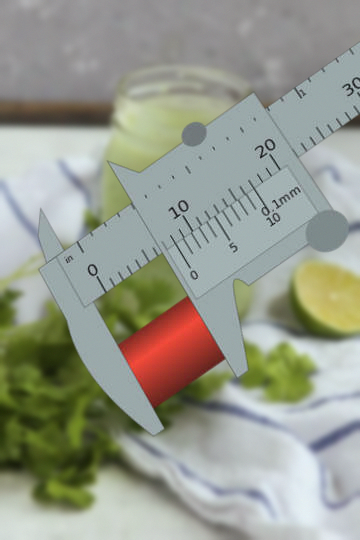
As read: 8.0 mm
